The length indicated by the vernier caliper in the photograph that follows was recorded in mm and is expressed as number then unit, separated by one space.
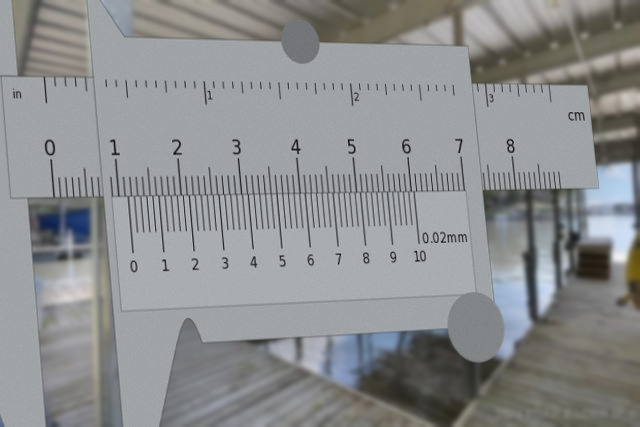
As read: 11.5 mm
